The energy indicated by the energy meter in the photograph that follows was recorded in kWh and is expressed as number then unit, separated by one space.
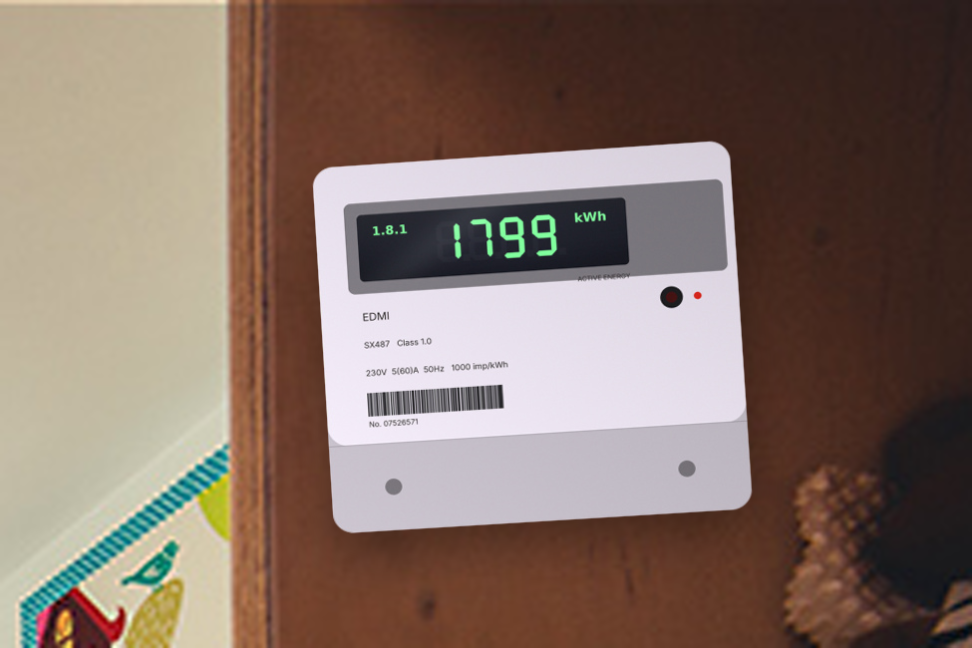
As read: 1799 kWh
